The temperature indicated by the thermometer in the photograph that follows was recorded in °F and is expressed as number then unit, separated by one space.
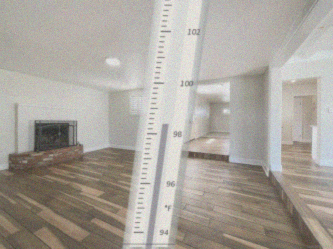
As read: 98.4 °F
